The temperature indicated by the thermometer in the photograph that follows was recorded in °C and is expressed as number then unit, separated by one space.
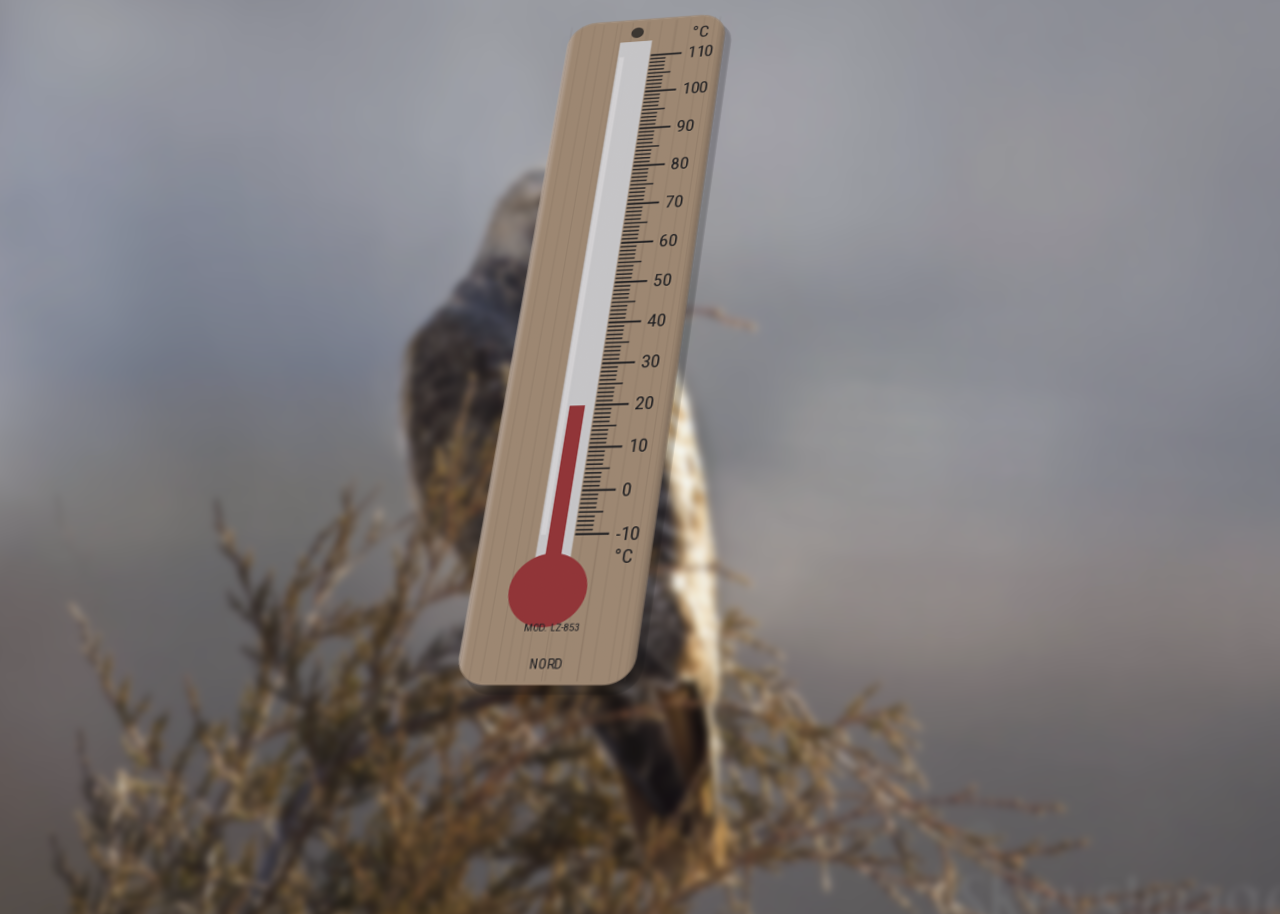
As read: 20 °C
